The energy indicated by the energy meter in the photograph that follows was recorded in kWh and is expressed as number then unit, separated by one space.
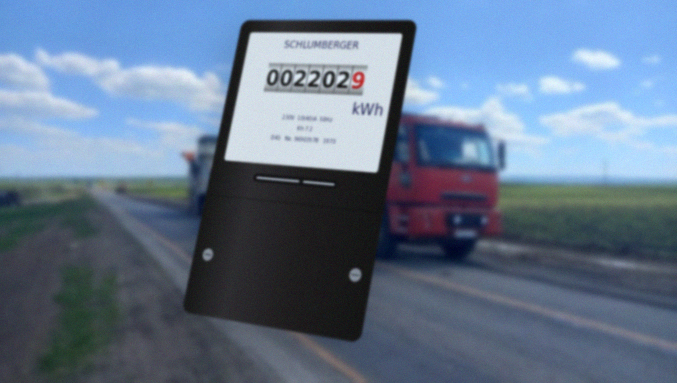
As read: 2202.9 kWh
